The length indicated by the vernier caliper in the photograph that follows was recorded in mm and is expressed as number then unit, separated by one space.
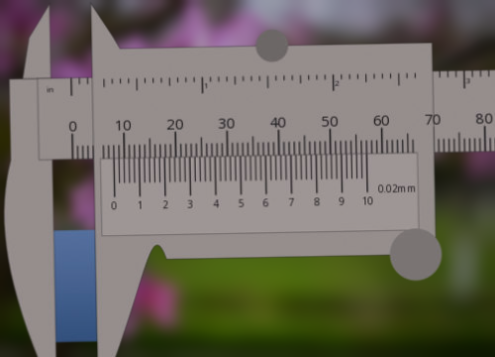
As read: 8.0 mm
